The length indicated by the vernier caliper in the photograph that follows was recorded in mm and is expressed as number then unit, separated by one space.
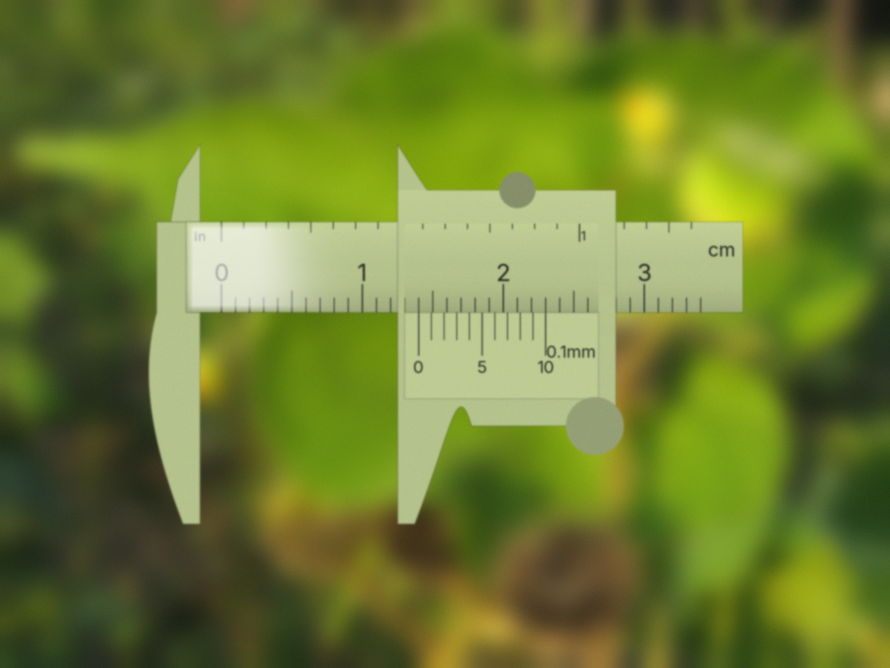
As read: 14.0 mm
